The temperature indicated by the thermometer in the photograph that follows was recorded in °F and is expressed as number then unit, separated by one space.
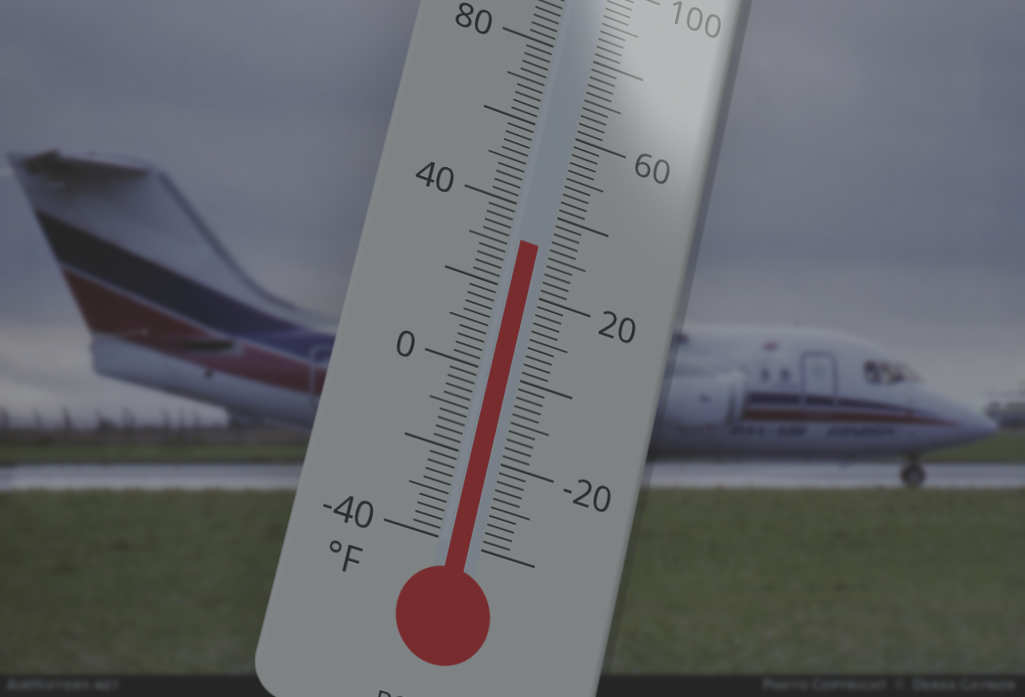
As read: 32 °F
